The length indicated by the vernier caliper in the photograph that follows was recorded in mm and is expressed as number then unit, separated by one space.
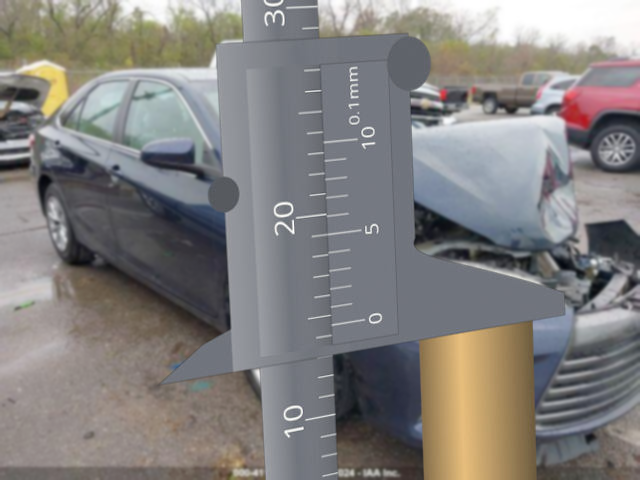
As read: 14.5 mm
